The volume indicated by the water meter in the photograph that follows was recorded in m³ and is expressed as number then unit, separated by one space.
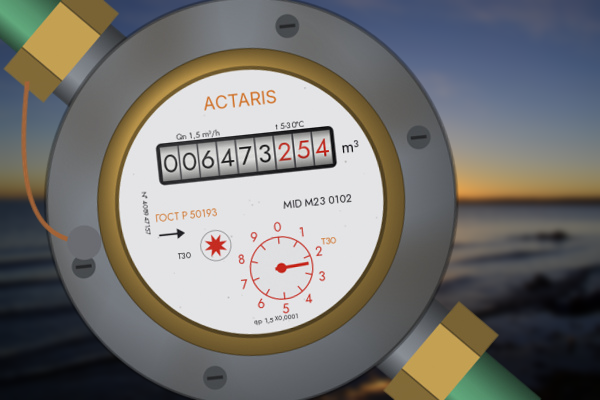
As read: 6473.2542 m³
